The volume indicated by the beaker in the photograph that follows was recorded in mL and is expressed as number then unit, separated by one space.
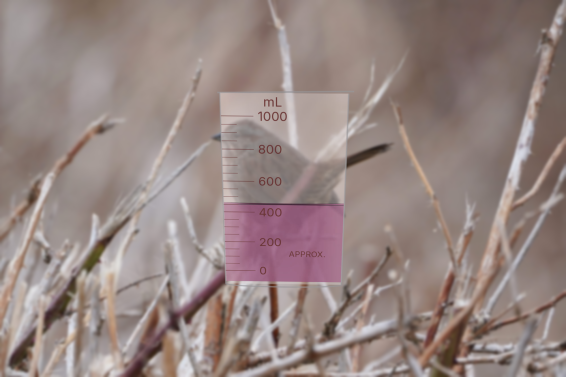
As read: 450 mL
